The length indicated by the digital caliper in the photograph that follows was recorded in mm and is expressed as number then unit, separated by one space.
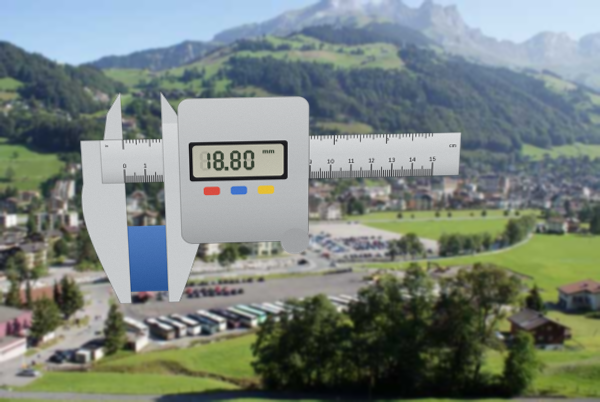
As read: 18.80 mm
